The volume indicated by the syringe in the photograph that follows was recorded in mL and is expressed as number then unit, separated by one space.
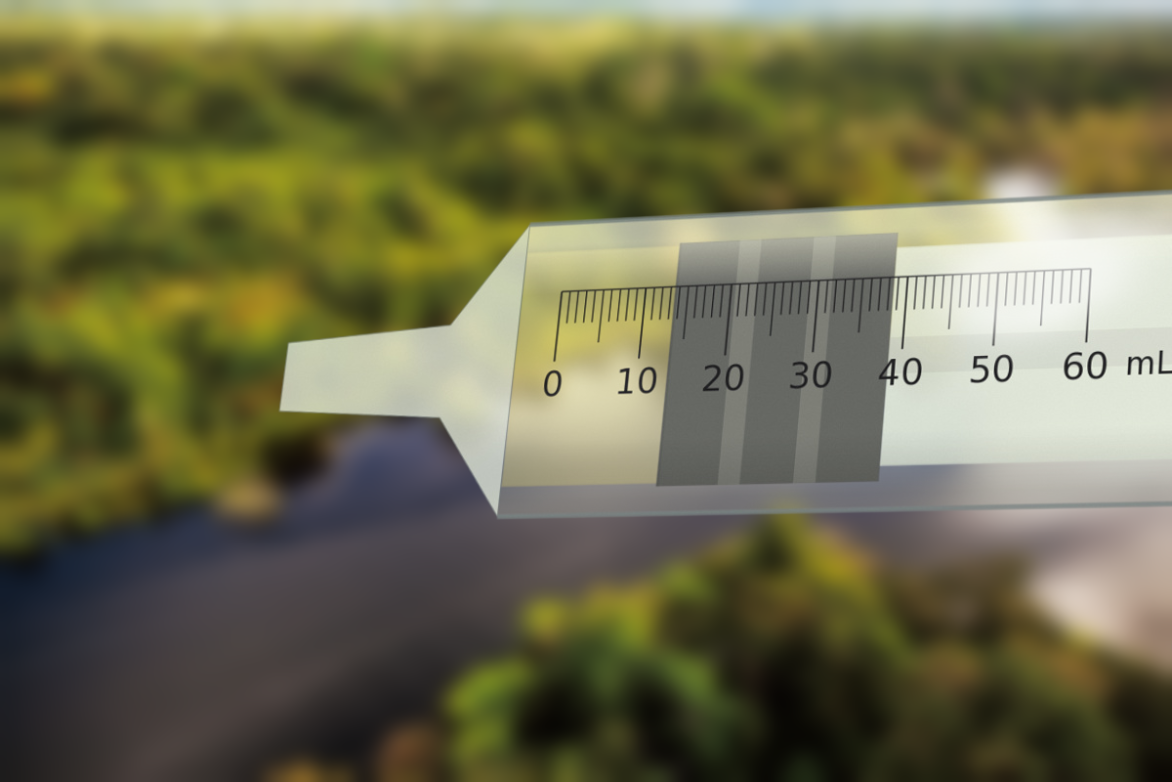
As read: 13.5 mL
